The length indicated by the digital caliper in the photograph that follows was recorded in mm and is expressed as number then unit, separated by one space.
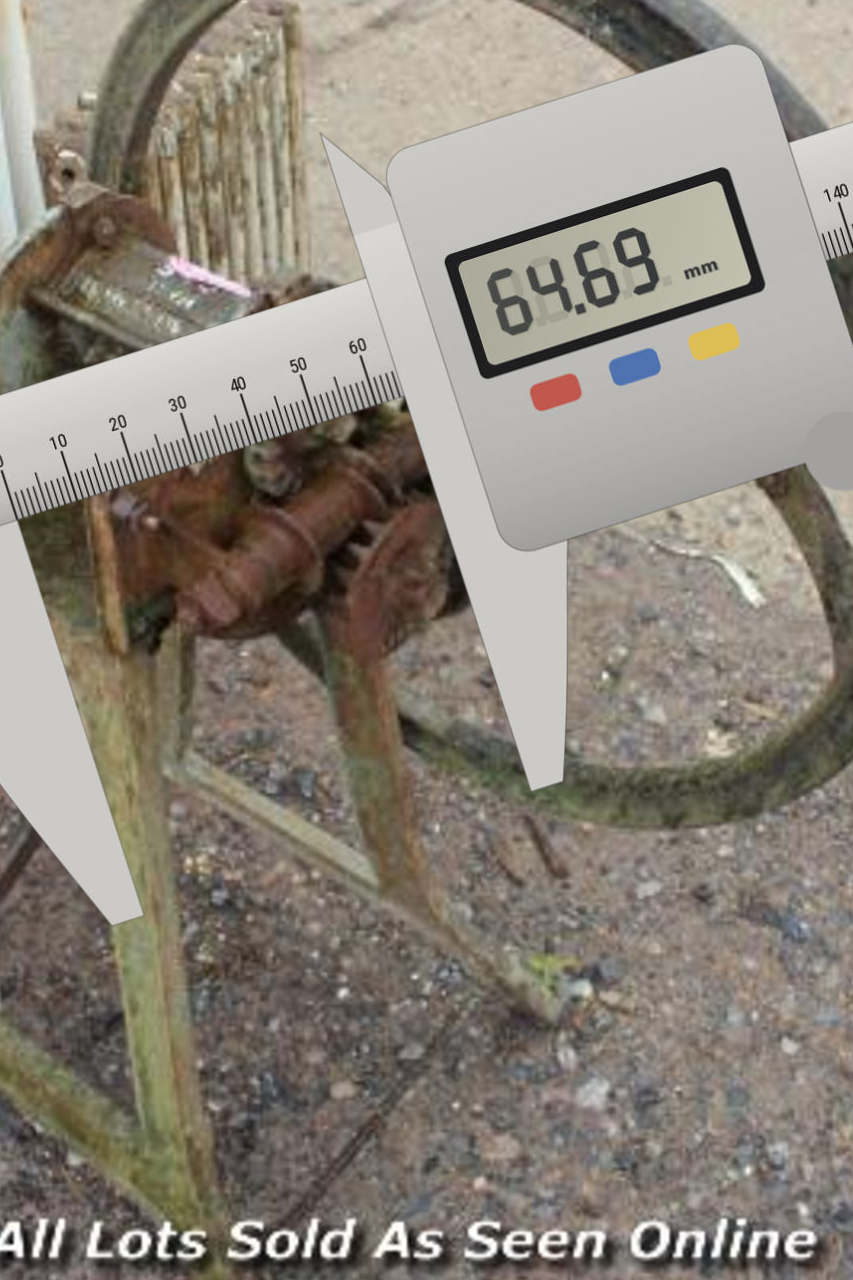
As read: 64.69 mm
